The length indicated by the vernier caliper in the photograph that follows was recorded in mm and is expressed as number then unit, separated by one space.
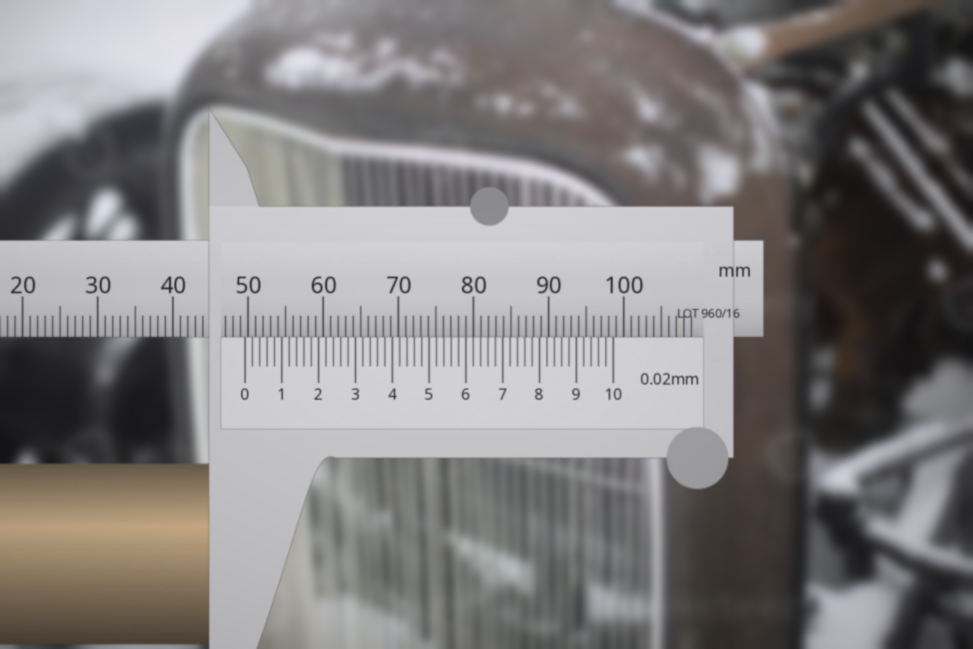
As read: 49.6 mm
